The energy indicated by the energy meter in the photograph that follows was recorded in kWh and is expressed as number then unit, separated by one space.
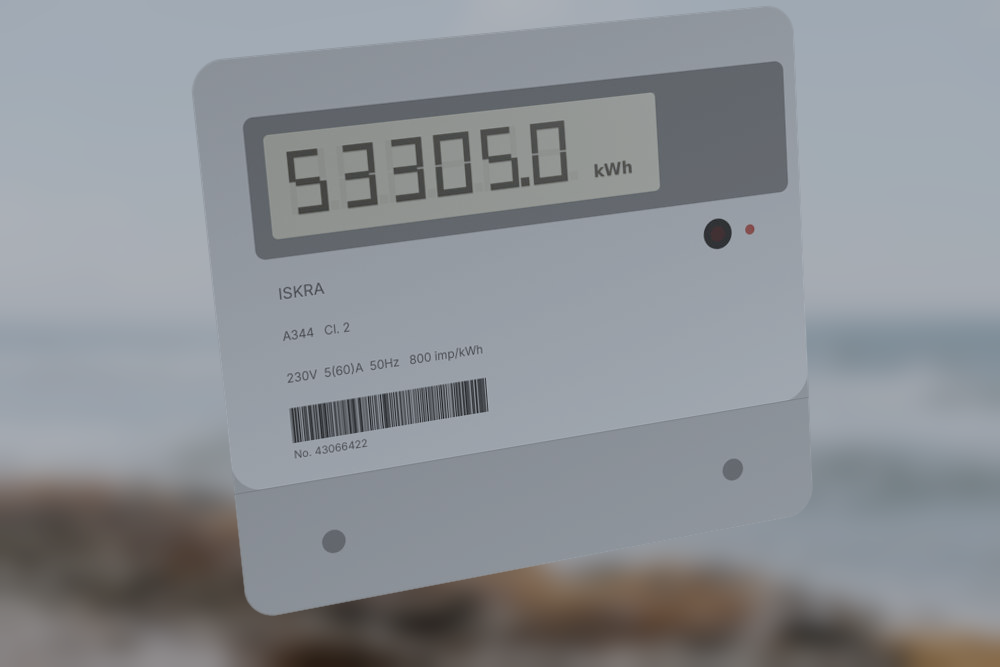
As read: 53305.0 kWh
